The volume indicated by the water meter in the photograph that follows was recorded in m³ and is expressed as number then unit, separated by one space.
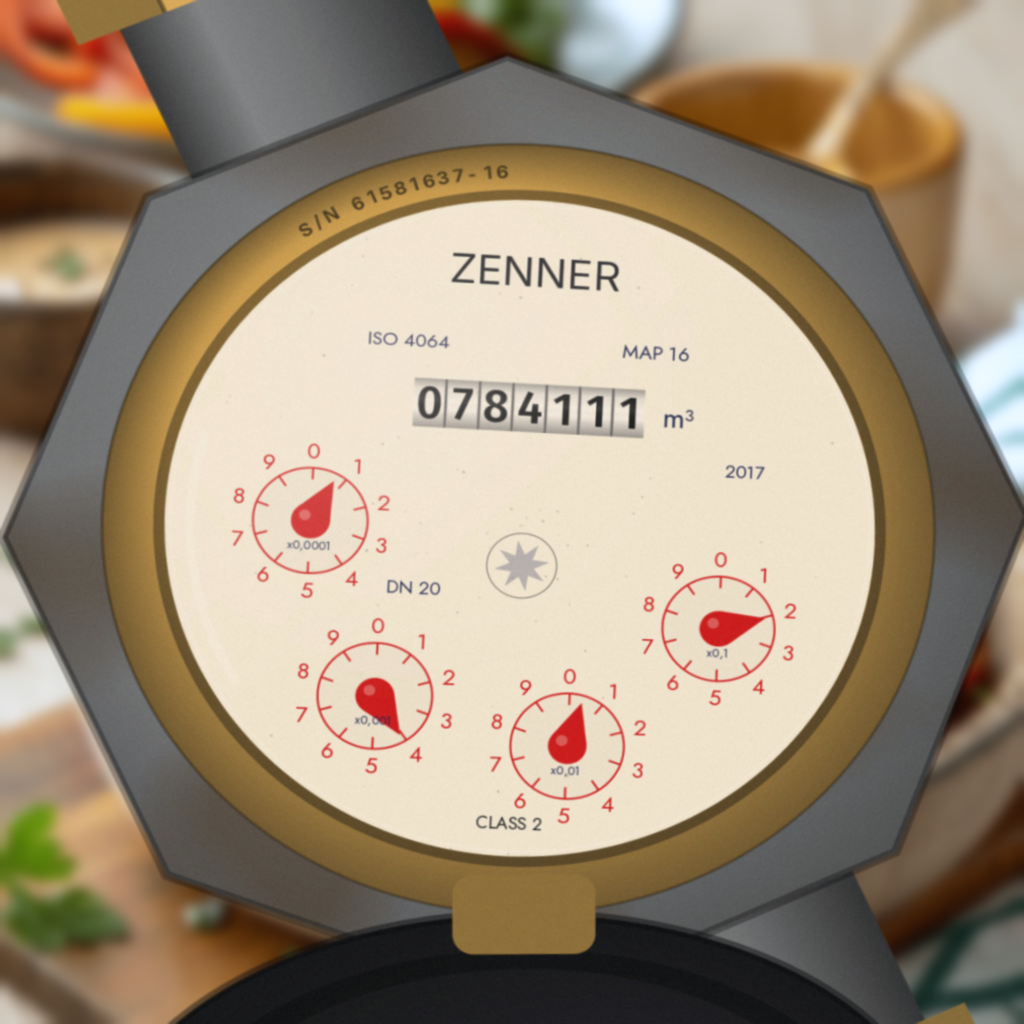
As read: 784111.2040 m³
